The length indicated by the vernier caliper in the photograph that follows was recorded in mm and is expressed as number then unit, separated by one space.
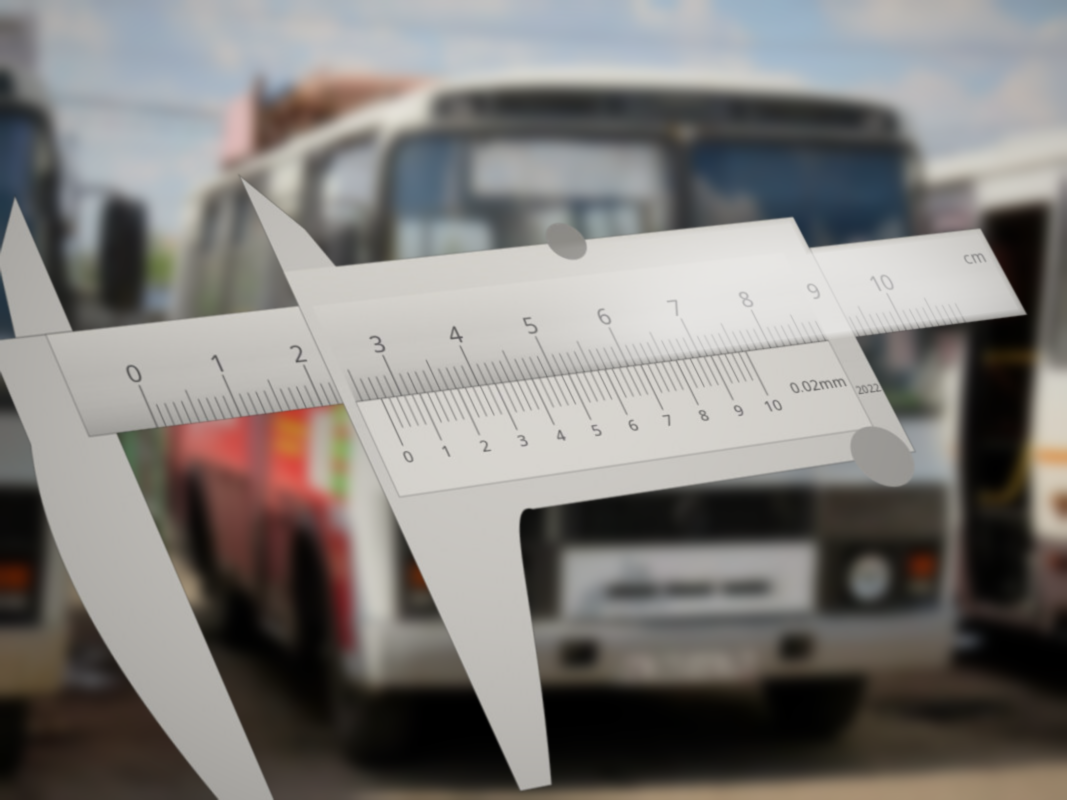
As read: 27.4 mm
